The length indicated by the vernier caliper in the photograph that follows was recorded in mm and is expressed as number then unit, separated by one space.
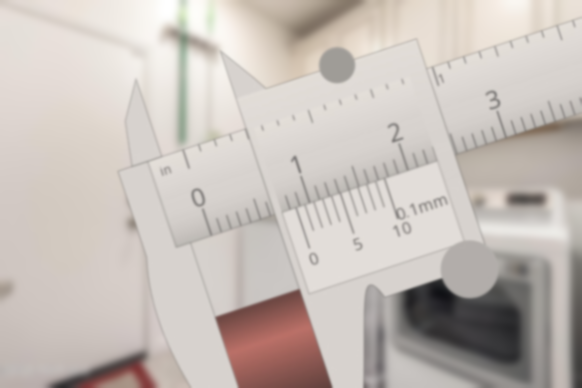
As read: 8.6 mm
